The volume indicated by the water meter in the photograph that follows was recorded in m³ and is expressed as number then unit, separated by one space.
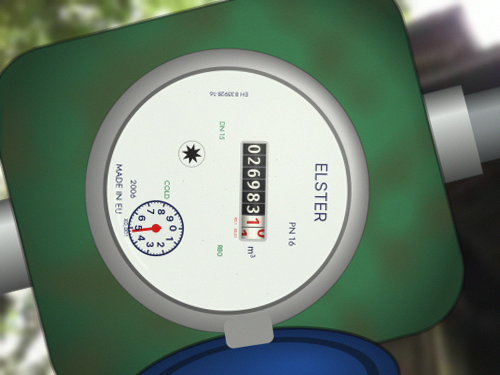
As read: 26983.104 m³
